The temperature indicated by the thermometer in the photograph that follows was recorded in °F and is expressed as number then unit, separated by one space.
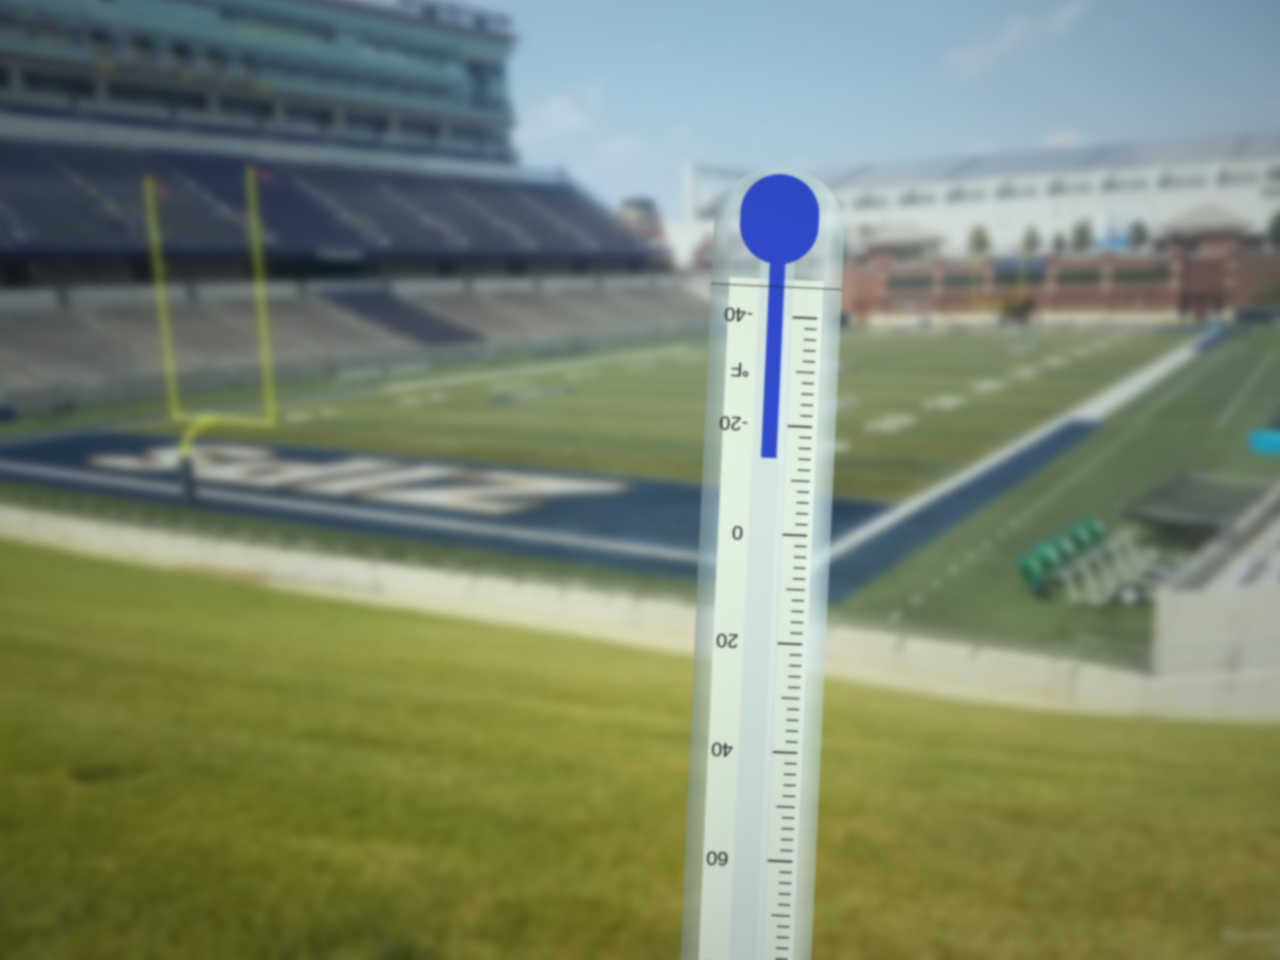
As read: -14 °F
